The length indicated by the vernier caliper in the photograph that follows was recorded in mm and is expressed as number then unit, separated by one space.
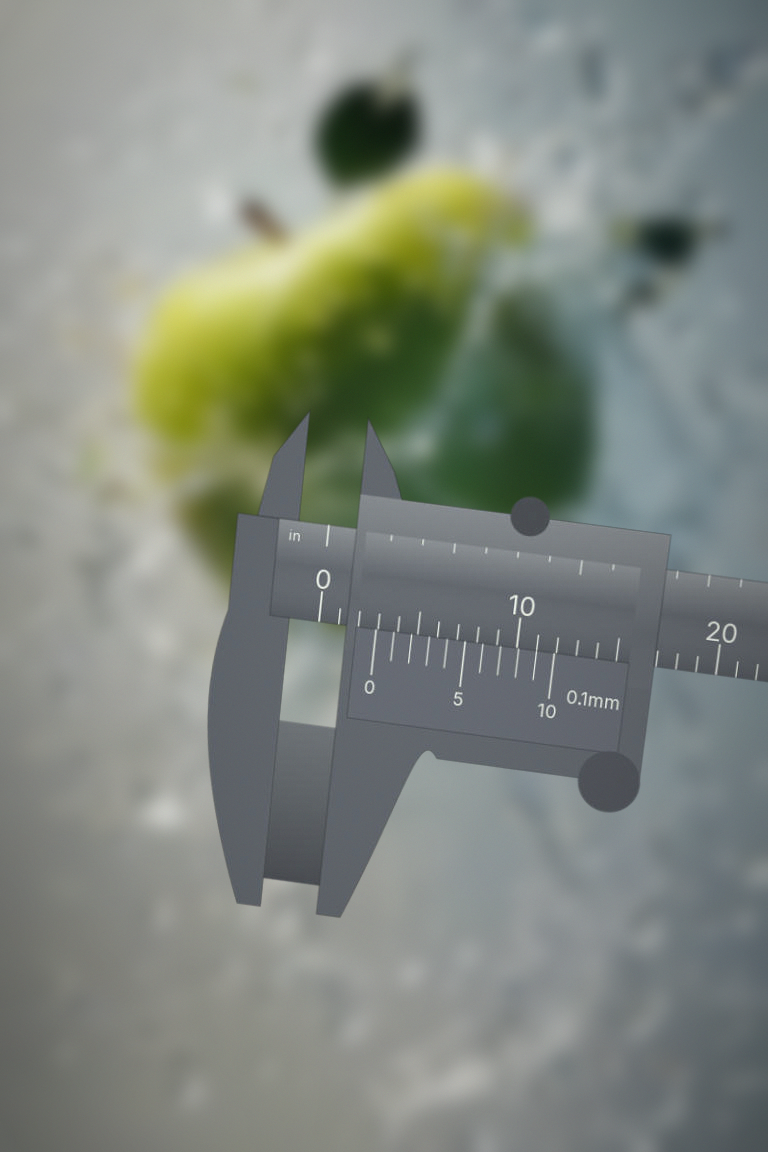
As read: 2.9 mm
